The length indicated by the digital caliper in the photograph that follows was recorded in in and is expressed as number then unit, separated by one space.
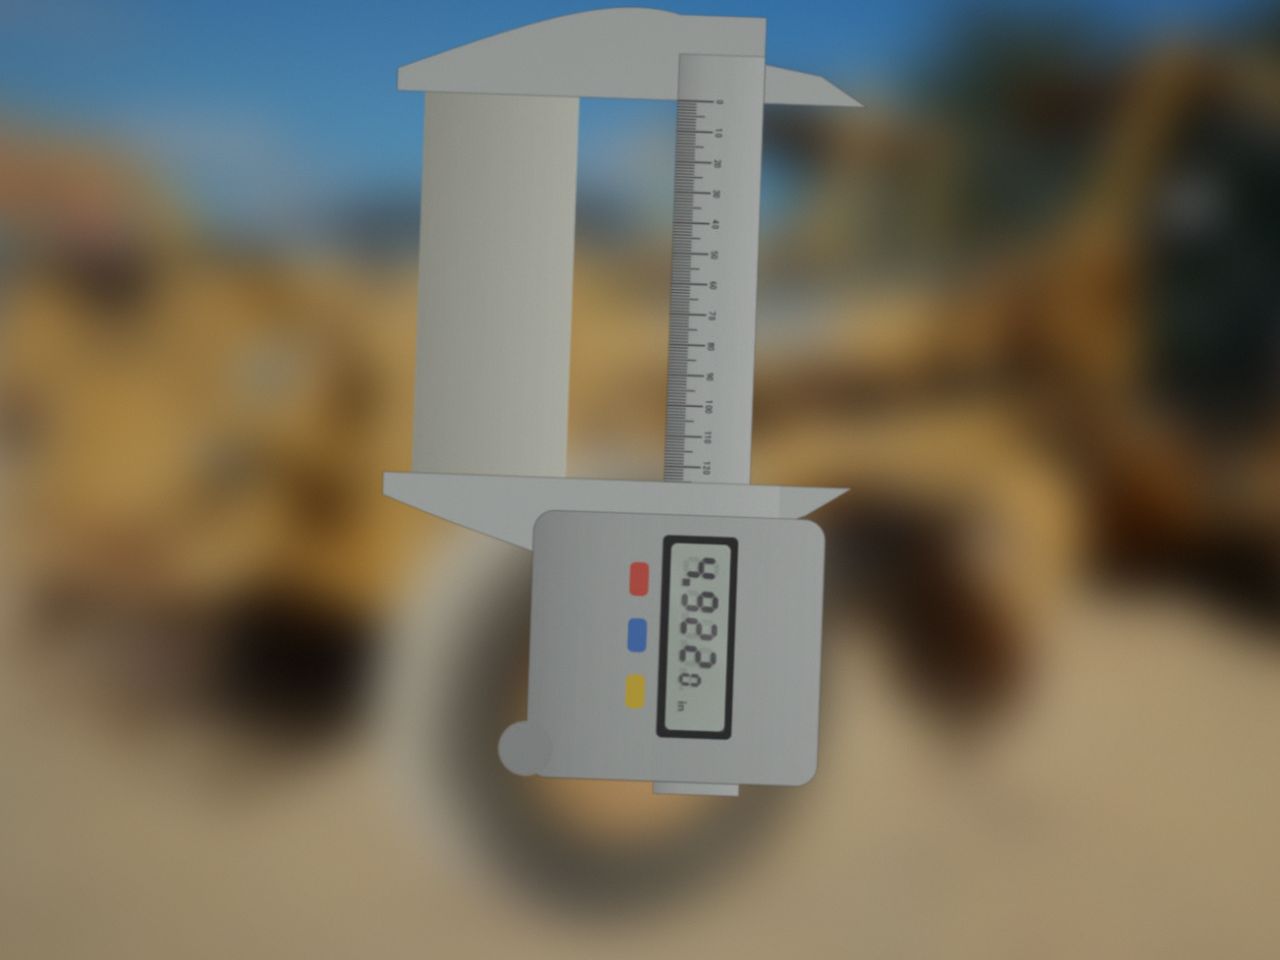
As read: 4.9220 in
